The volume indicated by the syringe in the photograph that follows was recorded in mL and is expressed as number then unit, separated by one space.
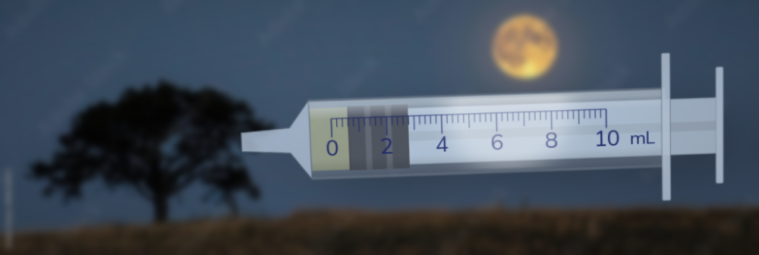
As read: 0.6 mL
